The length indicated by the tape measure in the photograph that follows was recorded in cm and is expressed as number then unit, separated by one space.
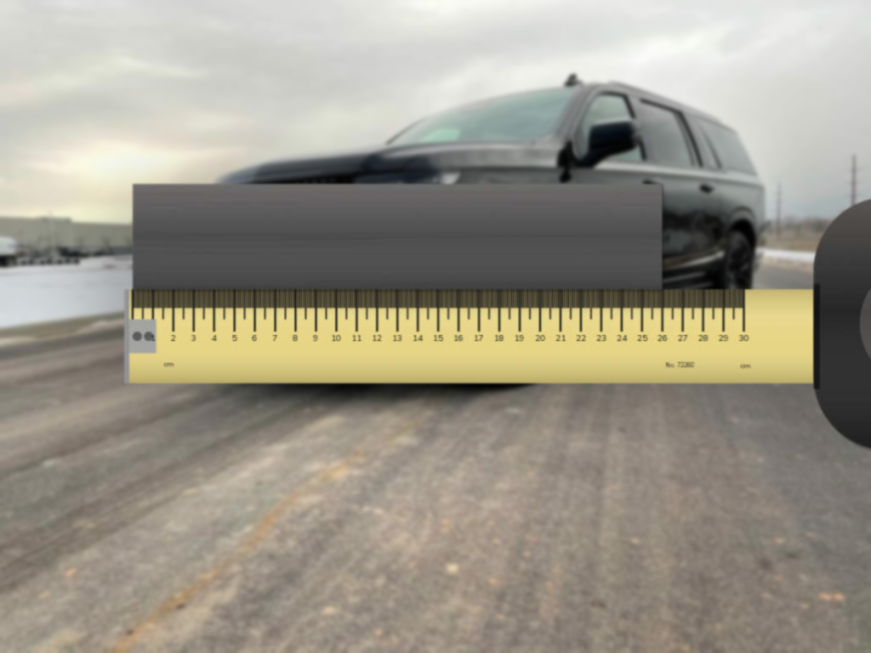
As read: 26 cm
